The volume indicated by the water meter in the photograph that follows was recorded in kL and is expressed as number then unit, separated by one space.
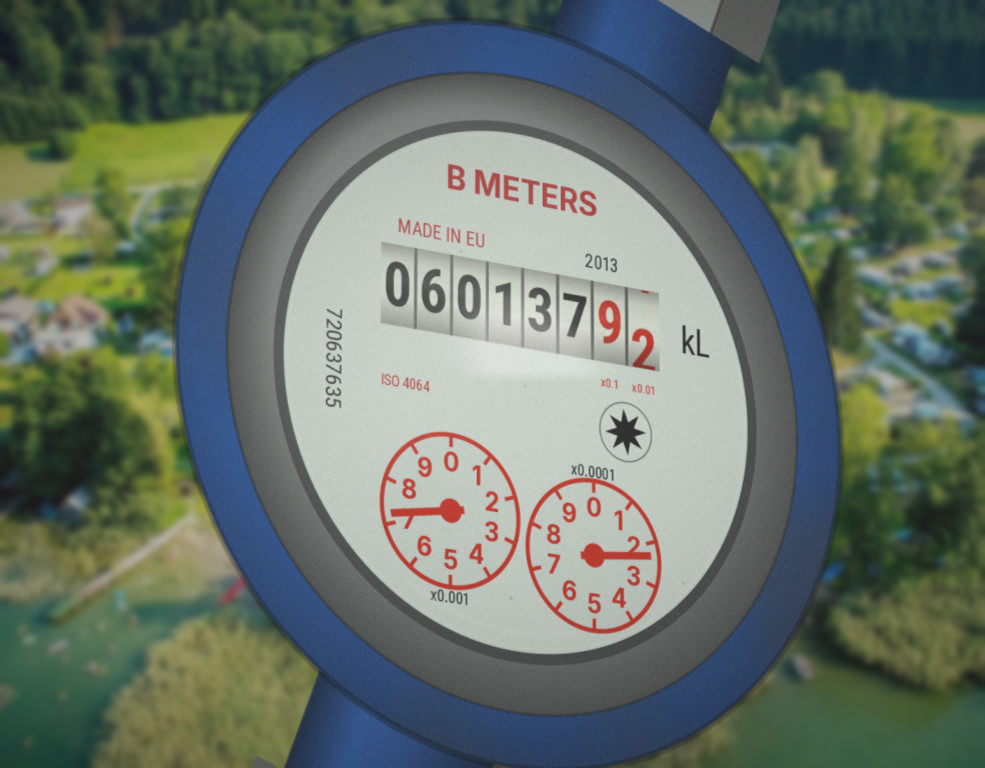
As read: 60137.9172 kL
